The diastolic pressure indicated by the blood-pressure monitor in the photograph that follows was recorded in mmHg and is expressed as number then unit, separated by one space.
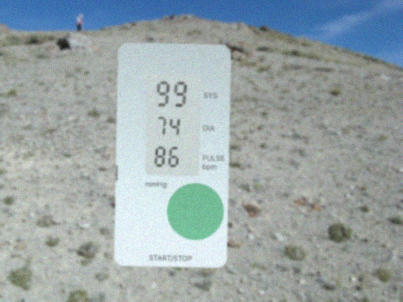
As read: 74 mmHg
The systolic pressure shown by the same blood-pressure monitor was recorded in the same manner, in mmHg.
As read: 99 mmHg
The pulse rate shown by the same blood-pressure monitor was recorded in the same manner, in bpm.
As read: 86 bpm
